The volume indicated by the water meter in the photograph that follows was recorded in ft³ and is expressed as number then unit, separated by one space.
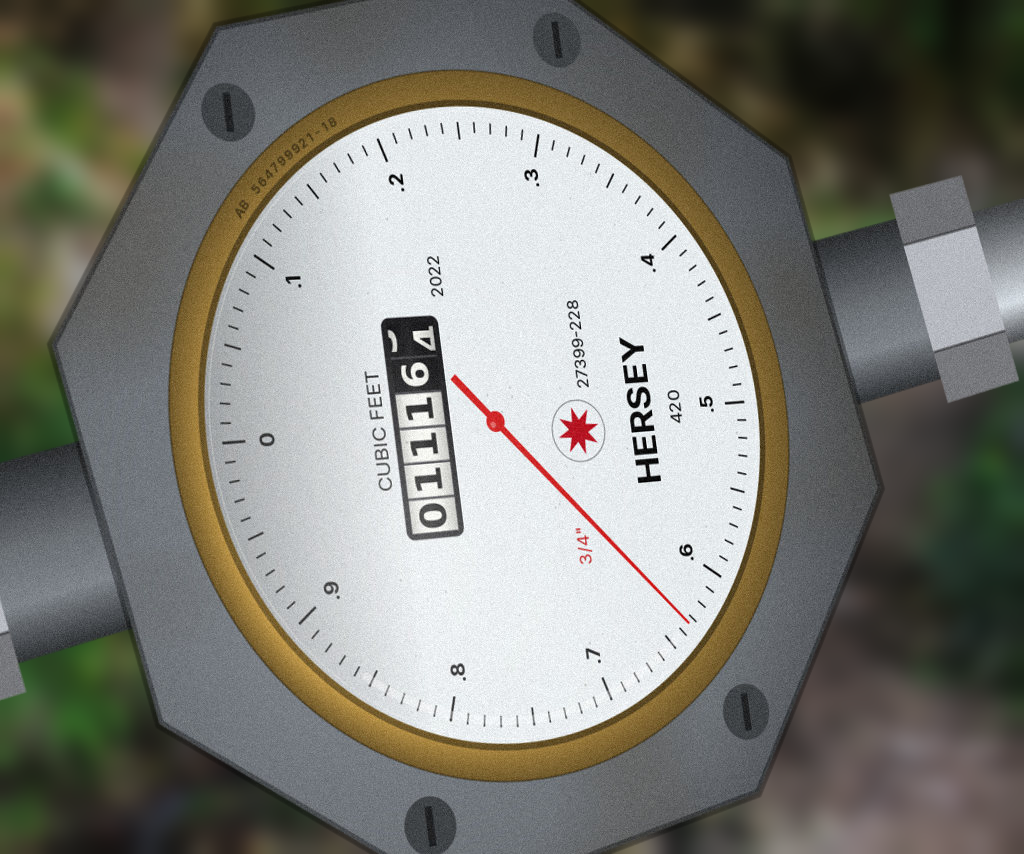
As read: 11163.63 ft³
